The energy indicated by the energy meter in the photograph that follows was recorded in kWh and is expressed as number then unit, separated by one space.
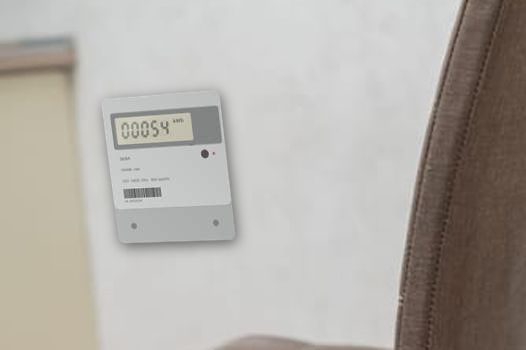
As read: 54 kWh
